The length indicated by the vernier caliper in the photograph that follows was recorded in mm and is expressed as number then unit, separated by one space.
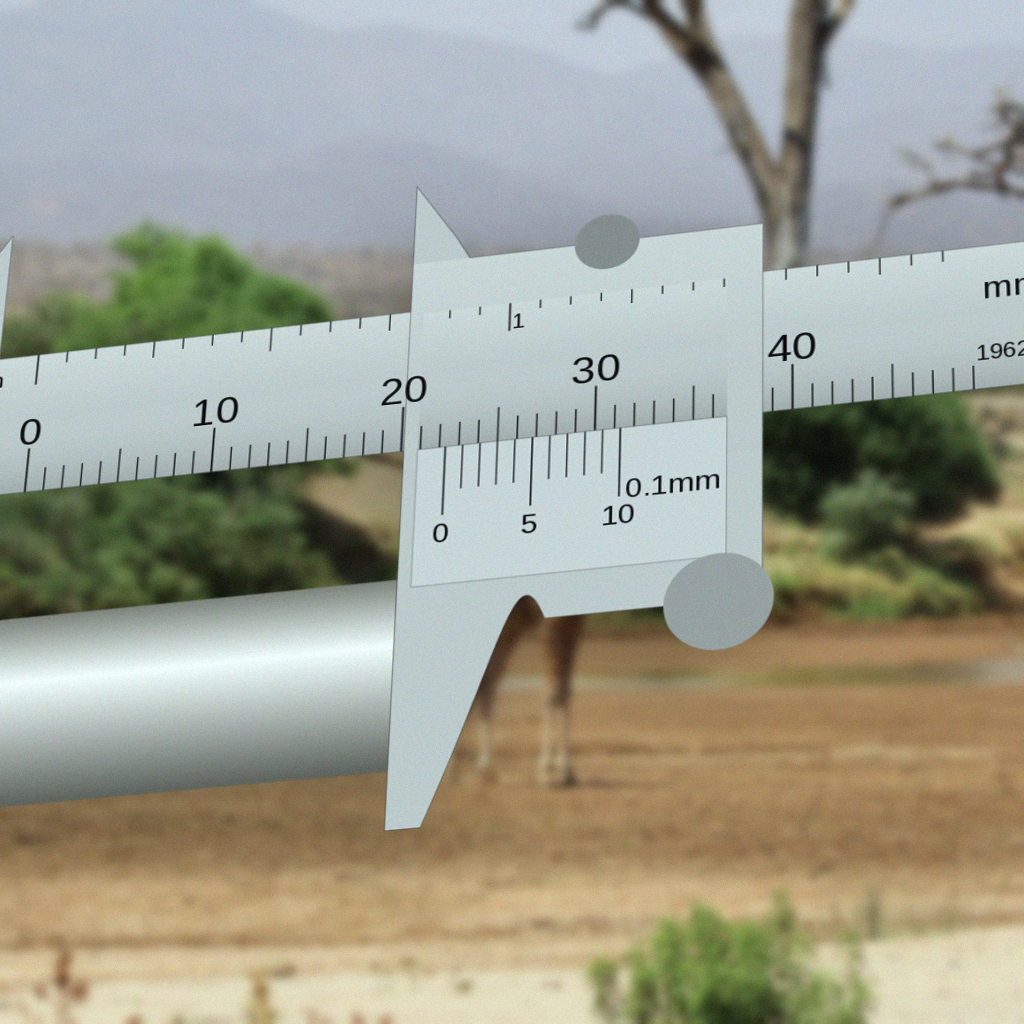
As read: 22.3 mm
